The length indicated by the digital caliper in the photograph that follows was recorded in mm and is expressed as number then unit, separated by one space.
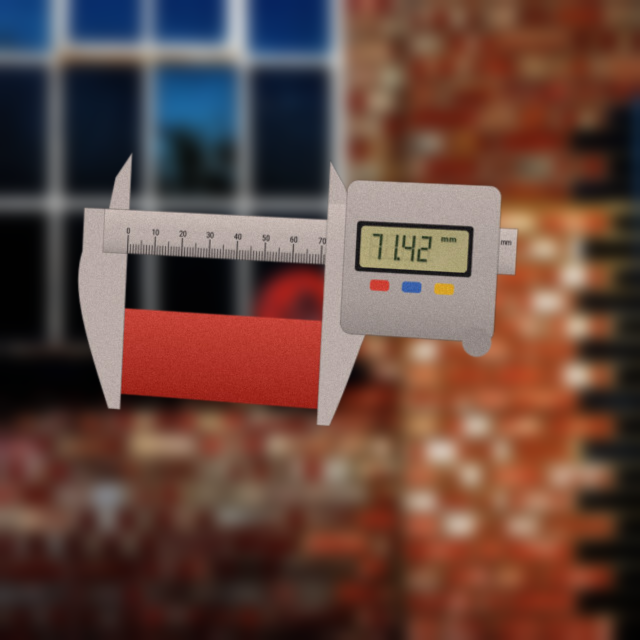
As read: 71.42 mm
